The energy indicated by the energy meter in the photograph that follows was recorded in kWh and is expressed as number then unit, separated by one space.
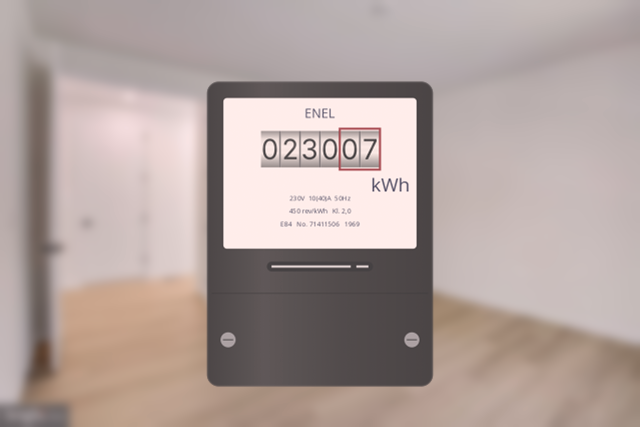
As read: 230.07 kWh
